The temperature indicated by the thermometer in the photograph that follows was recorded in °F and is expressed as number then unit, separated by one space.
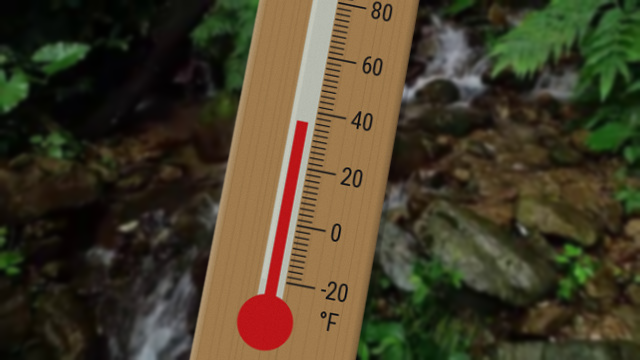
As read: 36 °F
